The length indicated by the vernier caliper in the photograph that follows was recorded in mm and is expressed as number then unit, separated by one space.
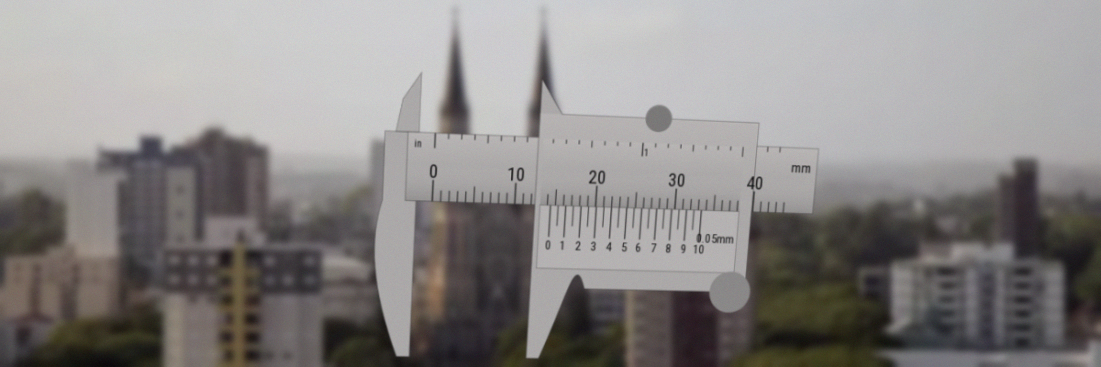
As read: 14.4 mm
